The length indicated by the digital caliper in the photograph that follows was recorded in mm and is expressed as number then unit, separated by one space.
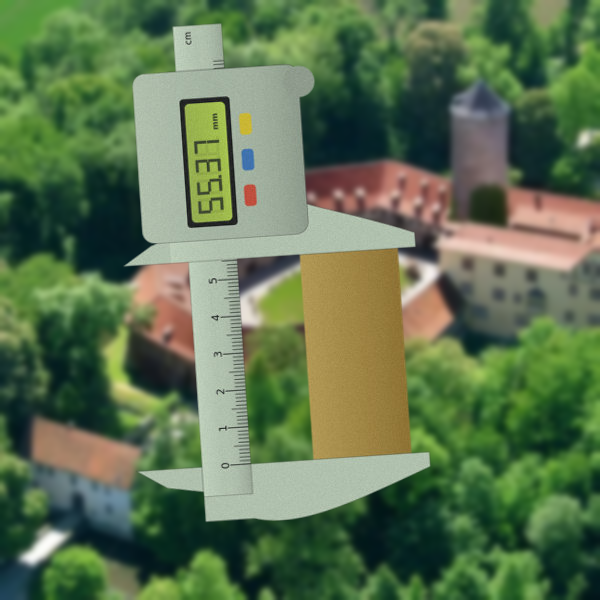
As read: 55.37 mm
